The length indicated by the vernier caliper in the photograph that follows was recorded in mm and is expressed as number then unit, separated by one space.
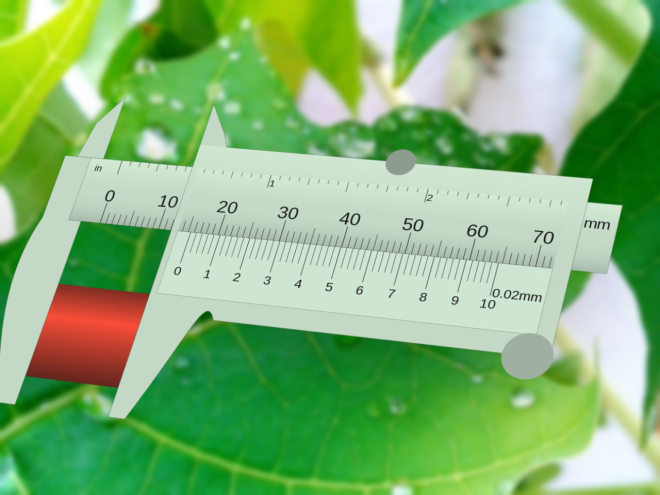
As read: 15.4 mm
